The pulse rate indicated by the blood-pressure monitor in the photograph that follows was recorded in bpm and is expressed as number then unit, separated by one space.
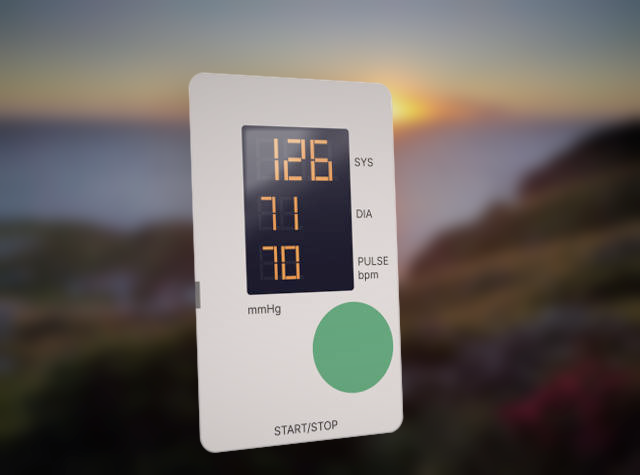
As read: 70 bpm
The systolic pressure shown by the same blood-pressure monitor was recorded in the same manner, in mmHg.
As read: 126 mmHg
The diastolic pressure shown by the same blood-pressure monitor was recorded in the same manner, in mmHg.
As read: 71 mmHg
